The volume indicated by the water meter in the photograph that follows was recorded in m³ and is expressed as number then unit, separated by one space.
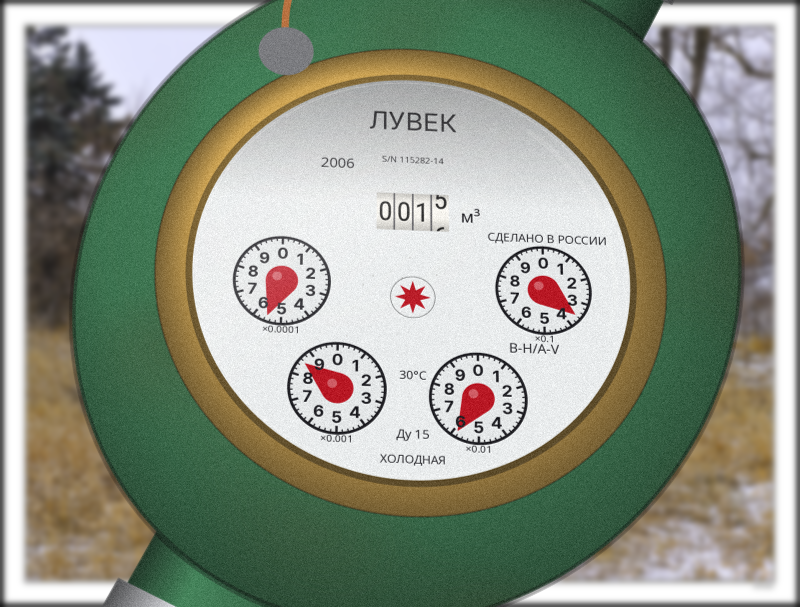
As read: 15.3585 m³
